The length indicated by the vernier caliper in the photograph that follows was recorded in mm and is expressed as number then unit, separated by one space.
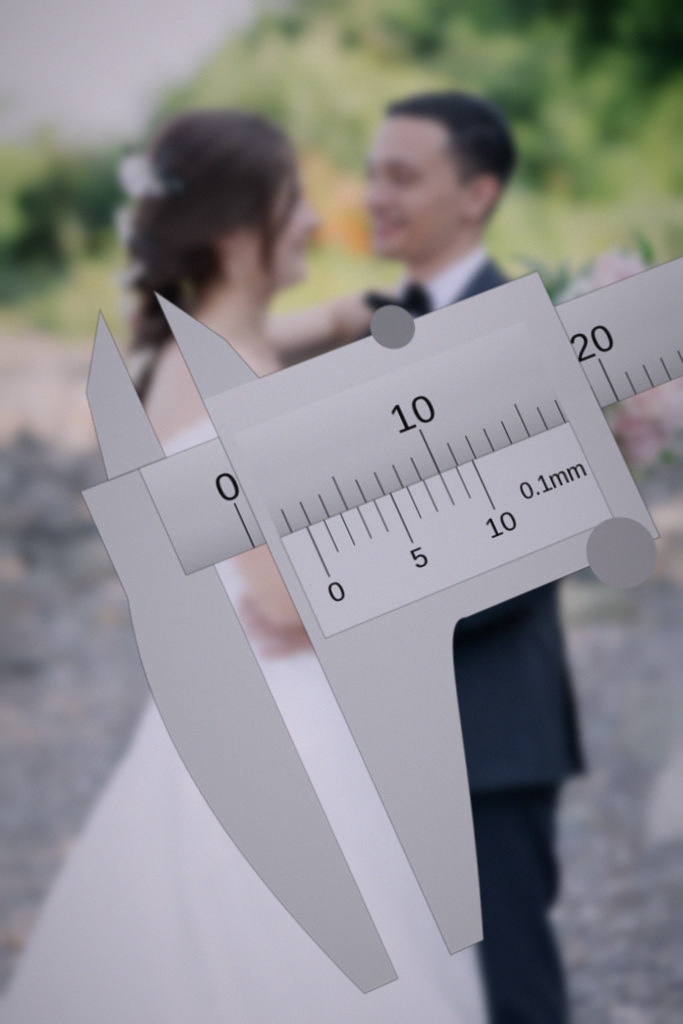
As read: 2.8 mm
